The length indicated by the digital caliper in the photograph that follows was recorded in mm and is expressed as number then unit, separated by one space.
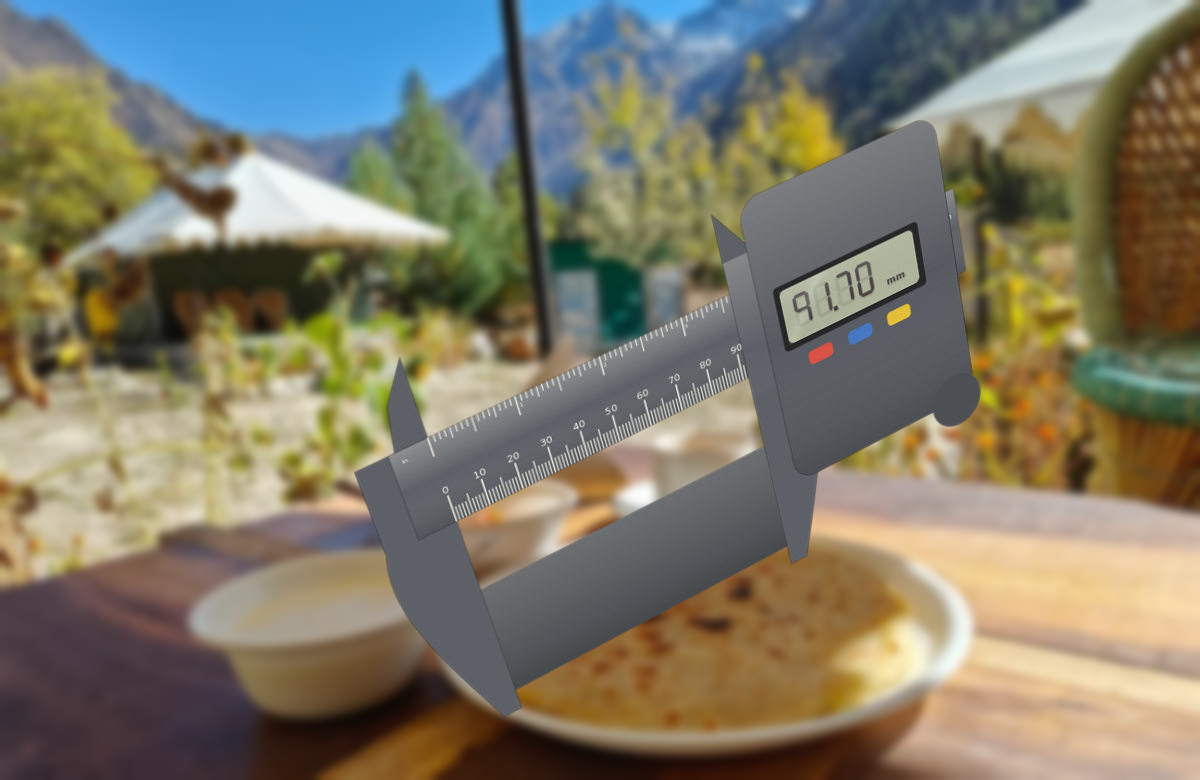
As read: 91.70 mm
